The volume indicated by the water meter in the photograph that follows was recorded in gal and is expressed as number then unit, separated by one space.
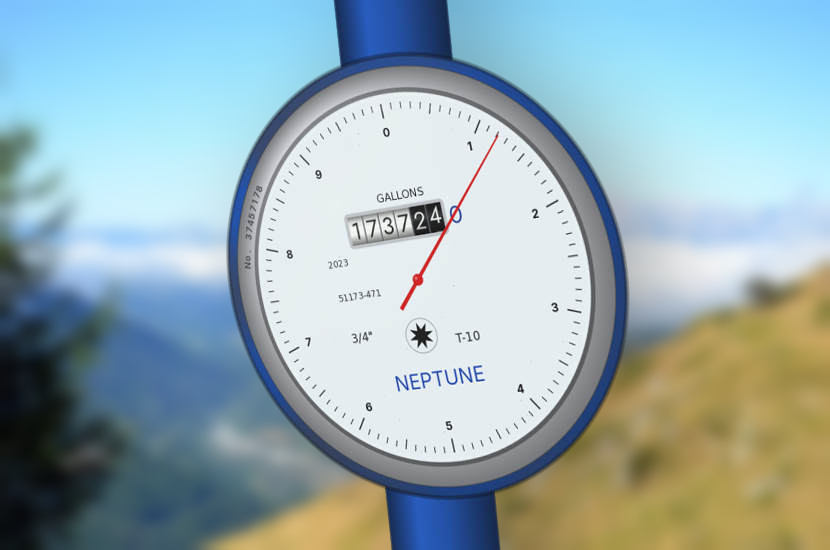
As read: 1737241.2 gal
